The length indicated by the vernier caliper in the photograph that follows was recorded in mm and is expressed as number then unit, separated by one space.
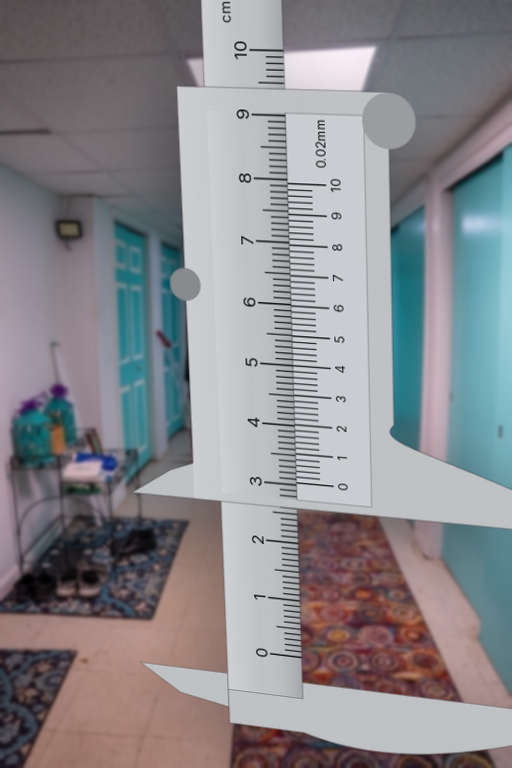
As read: 30.4 mm
